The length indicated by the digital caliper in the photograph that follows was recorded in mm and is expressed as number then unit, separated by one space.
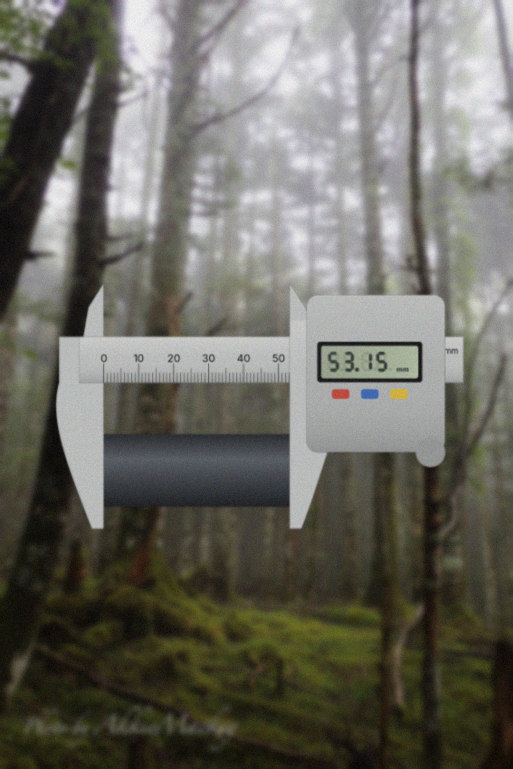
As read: 53.15 mm
